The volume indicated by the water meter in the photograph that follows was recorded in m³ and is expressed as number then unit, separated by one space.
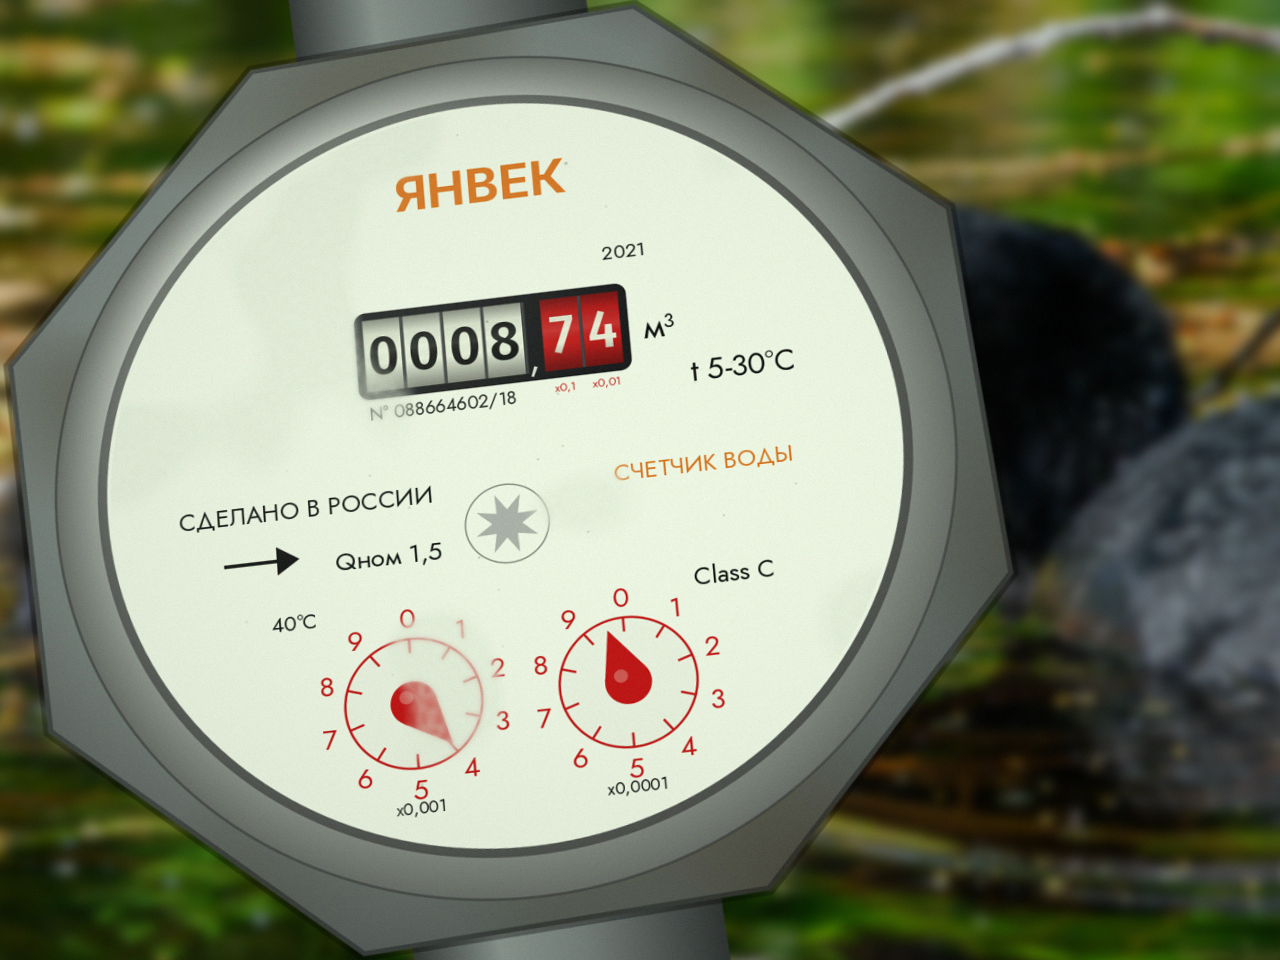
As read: 8.7439 m³
